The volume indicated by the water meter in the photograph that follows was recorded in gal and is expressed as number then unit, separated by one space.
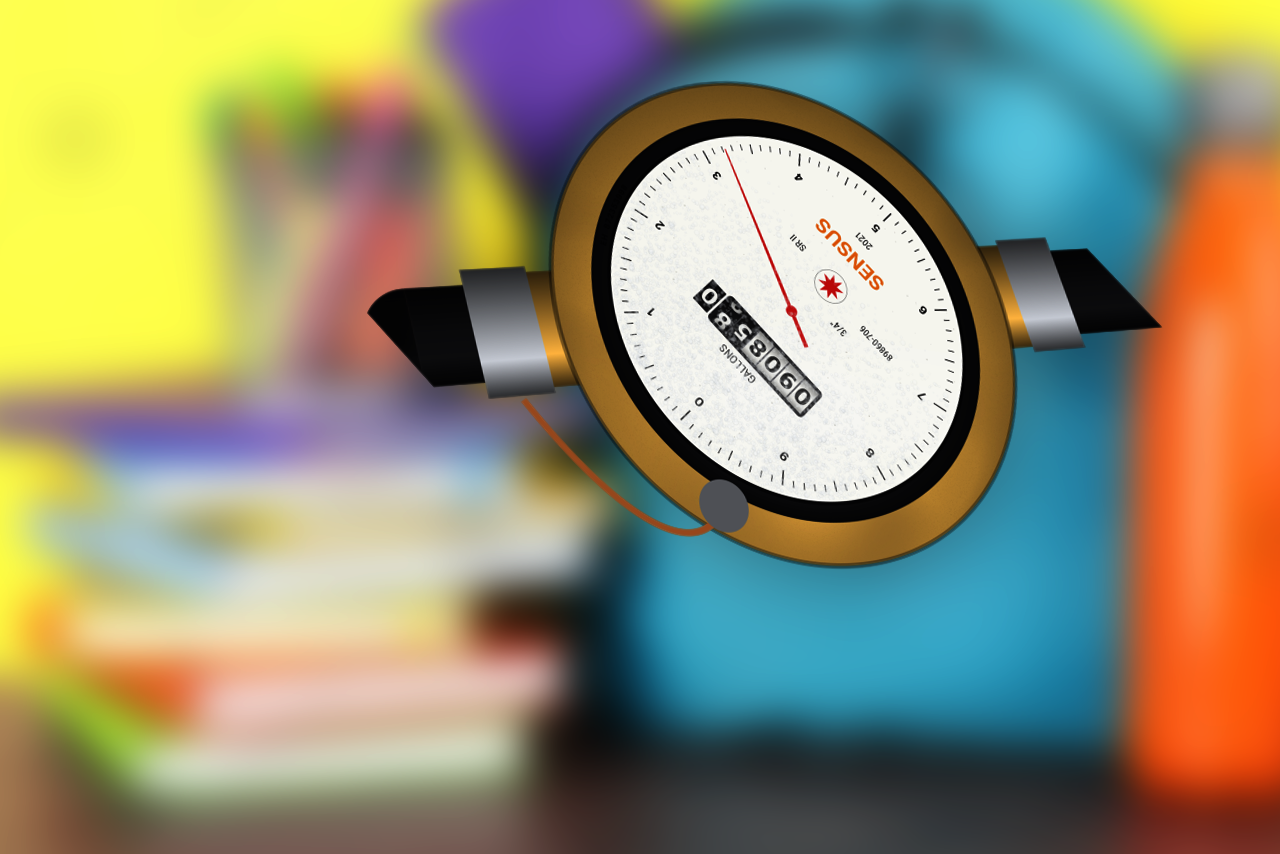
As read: 908583.2 gal
